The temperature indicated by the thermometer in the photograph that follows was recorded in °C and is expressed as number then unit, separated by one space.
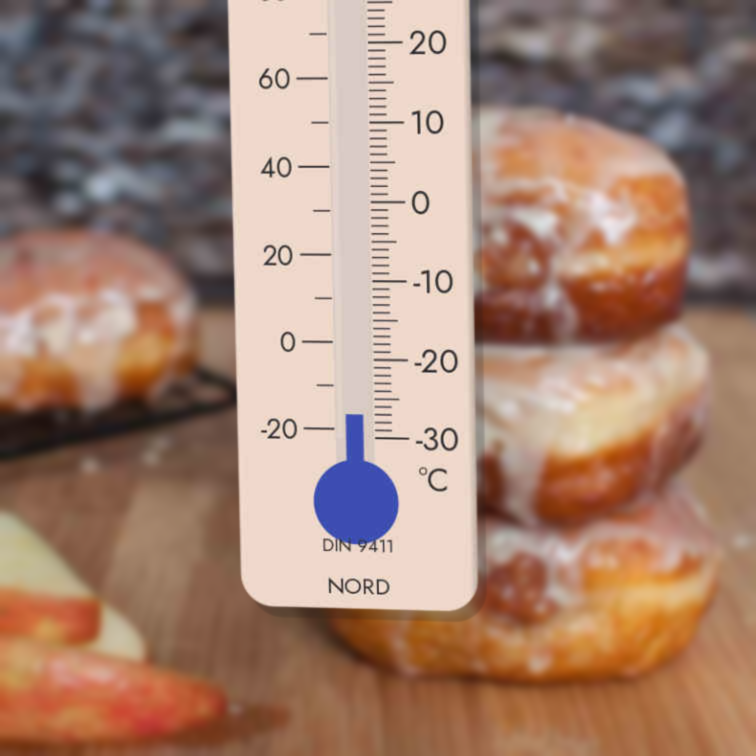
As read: -27 °C
